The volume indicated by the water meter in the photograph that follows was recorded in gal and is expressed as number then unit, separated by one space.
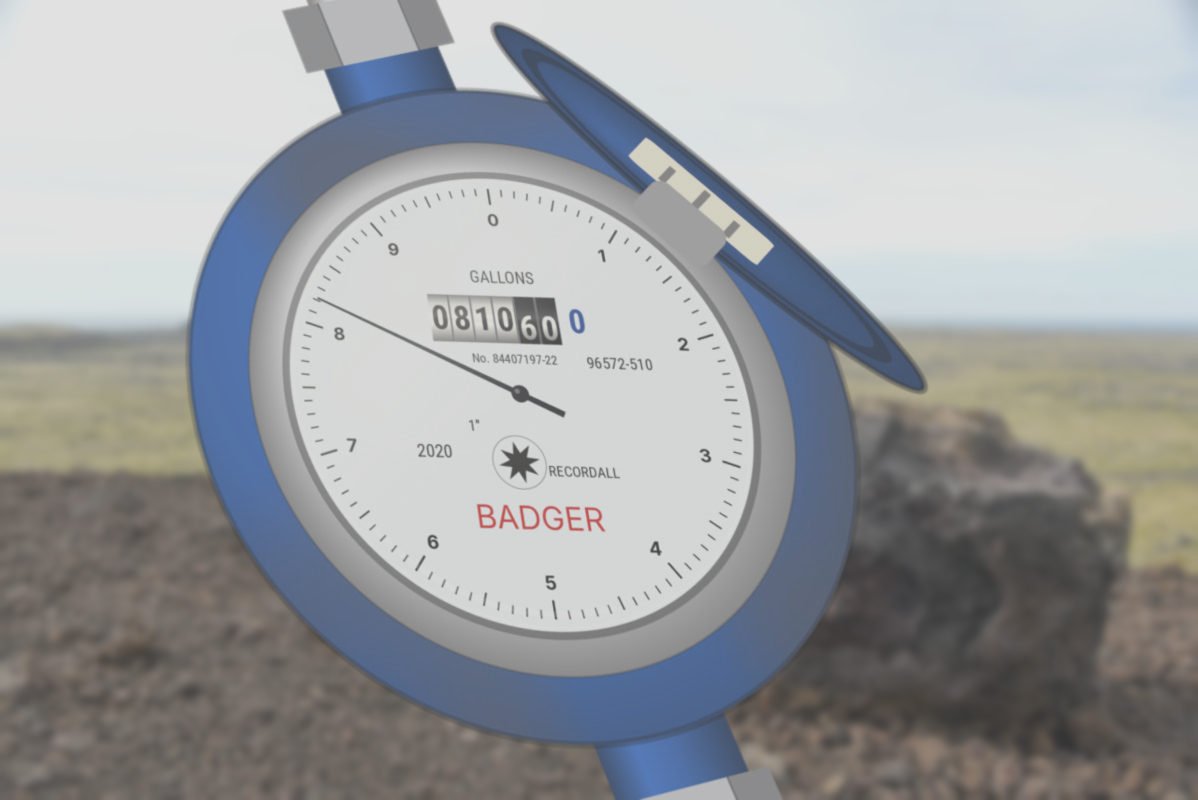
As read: 810598.2 gal
